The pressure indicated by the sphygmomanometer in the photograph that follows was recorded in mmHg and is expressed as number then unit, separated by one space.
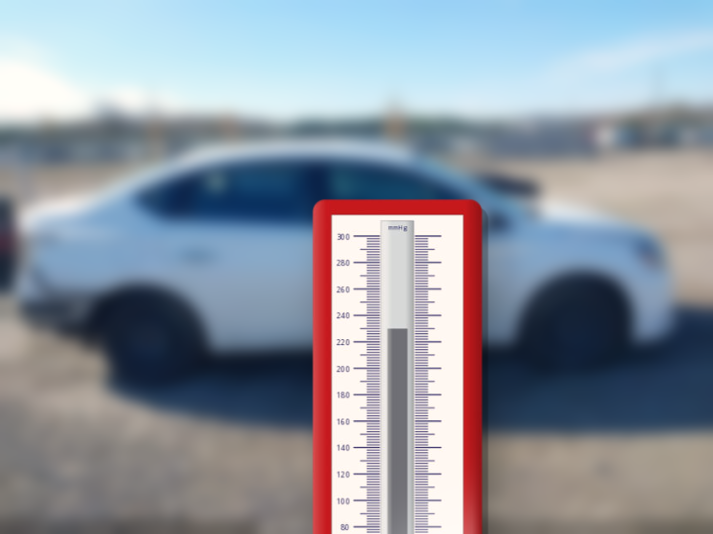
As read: 230 mmHg
